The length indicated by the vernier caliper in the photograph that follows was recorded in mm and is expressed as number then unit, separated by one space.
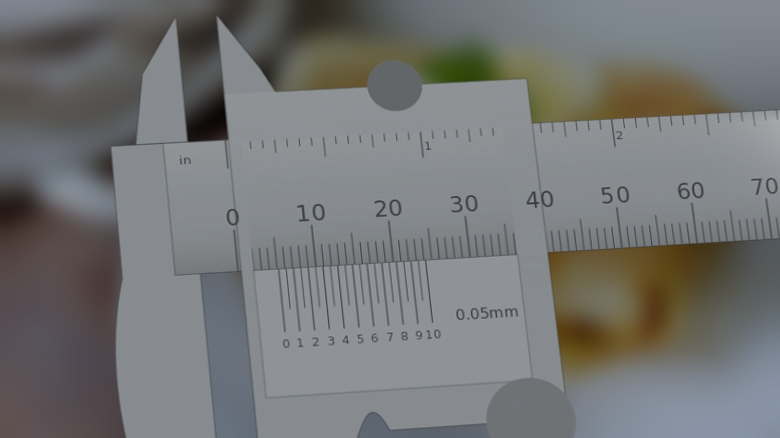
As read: 5.2 mm
